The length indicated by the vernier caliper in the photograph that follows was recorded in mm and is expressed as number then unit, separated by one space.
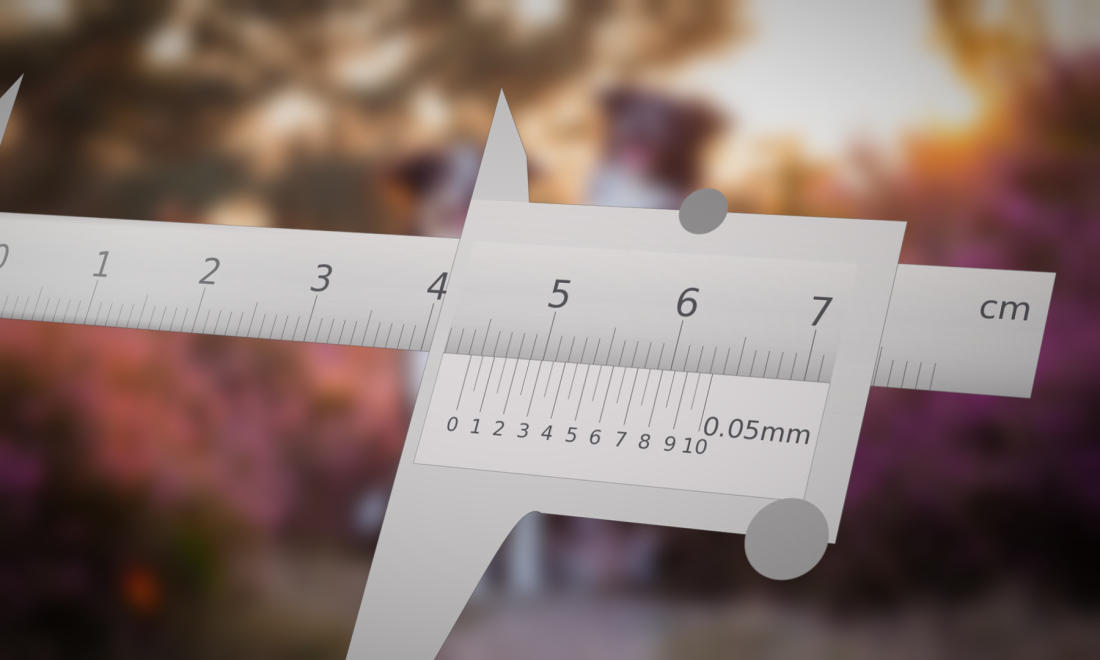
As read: 44.2 mm
